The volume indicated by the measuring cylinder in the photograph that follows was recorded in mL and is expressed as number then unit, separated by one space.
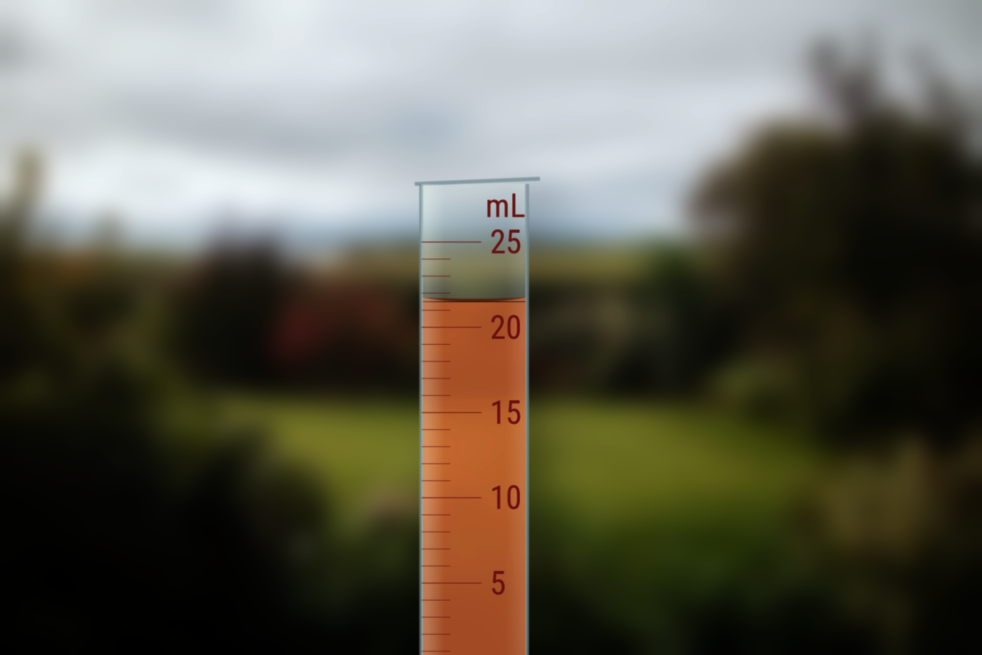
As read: 21.5 mL
